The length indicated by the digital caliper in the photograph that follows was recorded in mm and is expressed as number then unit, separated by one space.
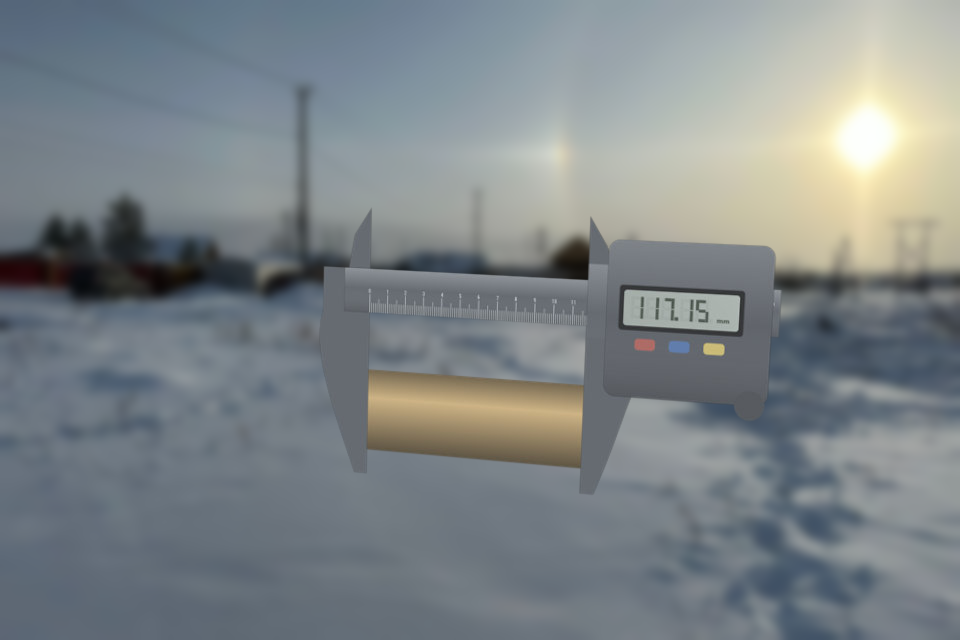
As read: 117.15 mm
